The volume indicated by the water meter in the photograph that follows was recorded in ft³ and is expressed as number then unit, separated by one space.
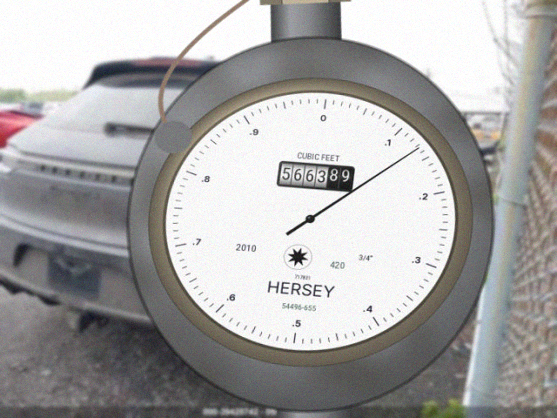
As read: 566389.13 ft³
